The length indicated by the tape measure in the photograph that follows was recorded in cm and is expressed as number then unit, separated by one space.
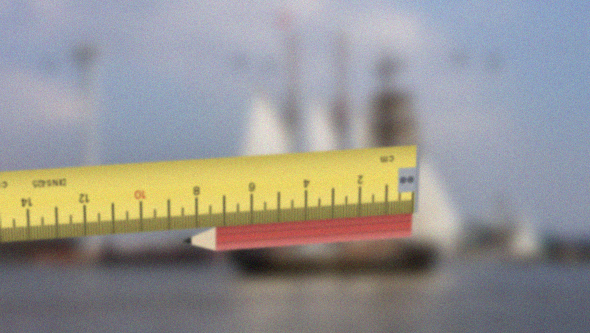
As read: 8.5 cm
